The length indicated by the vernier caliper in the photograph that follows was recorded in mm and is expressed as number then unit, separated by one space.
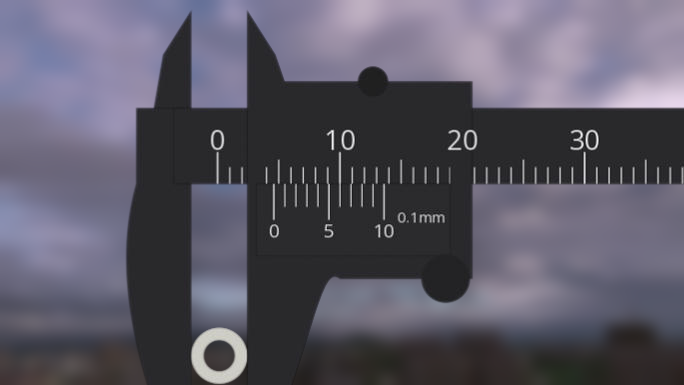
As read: 4.6 mm
